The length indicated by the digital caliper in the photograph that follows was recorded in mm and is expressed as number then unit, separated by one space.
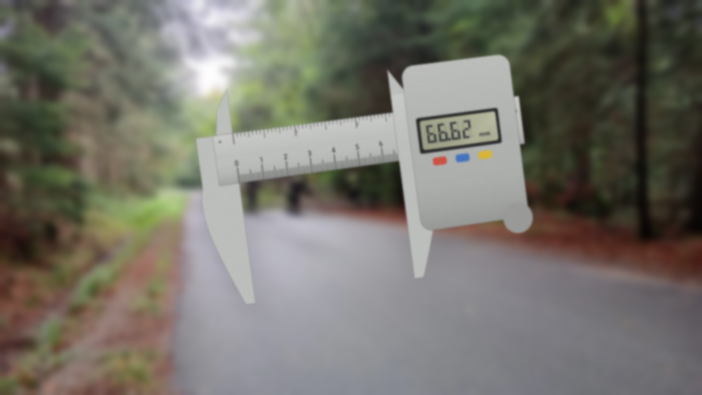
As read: 66.62 mm
